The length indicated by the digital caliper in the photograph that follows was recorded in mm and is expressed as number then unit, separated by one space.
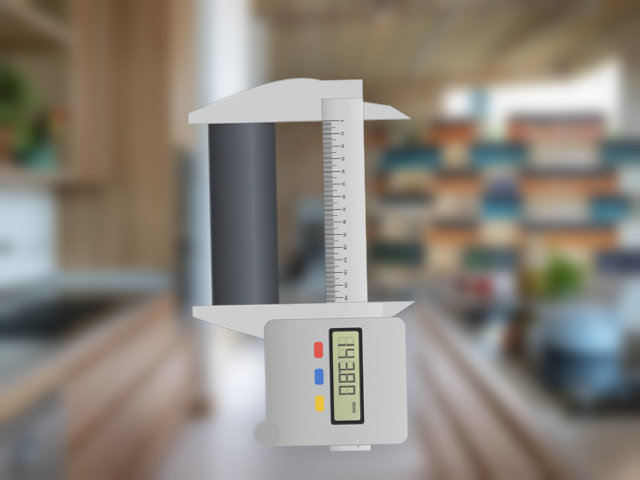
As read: 143.80 mm
